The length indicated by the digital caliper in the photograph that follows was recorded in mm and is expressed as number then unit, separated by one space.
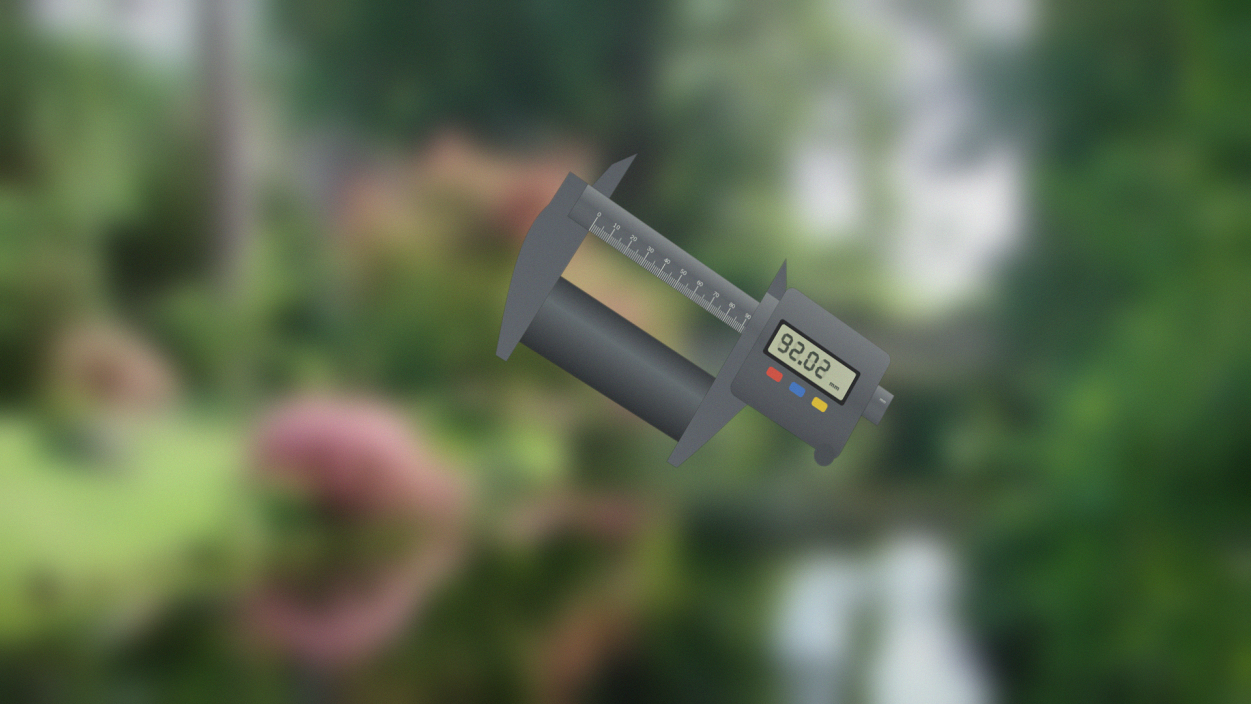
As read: 92.02 mm
